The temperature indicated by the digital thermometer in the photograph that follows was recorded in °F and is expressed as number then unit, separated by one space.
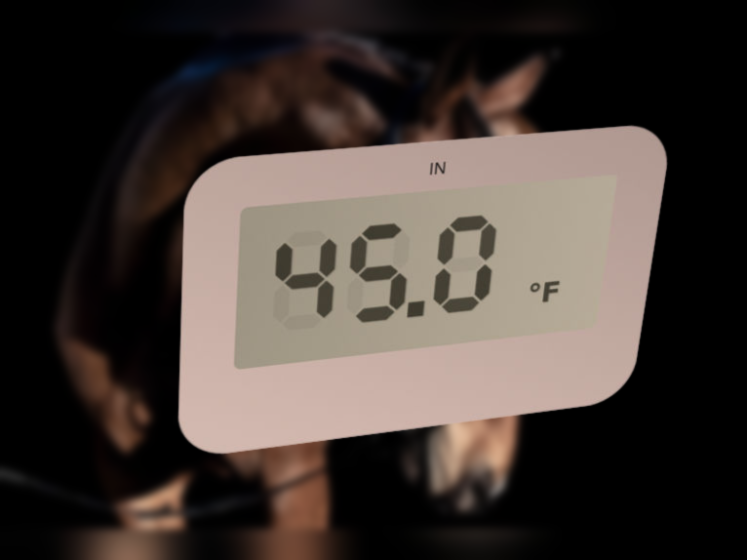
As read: 45.0 °F
